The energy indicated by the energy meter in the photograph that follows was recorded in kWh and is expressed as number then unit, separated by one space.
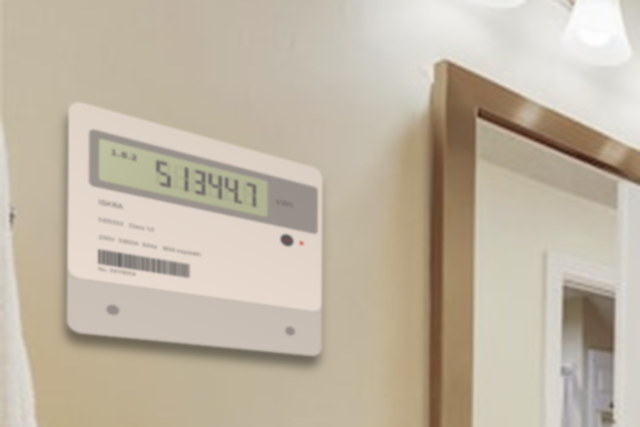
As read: 51344.7 kWh
